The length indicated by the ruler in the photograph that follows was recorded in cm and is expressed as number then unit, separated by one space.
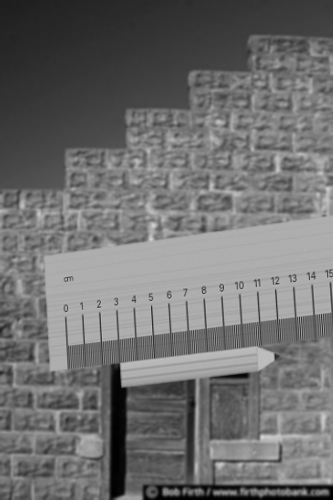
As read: 9 cm
